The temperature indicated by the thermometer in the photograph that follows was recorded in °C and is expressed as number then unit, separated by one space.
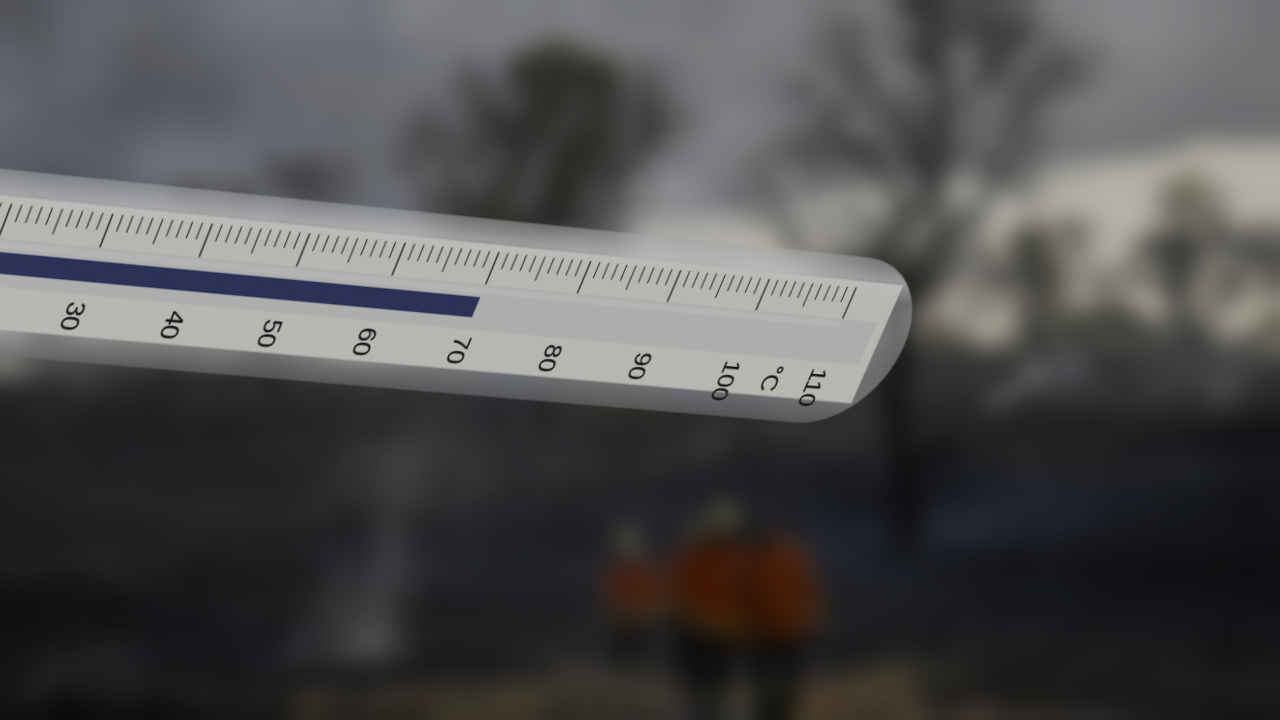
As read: 70 °C
